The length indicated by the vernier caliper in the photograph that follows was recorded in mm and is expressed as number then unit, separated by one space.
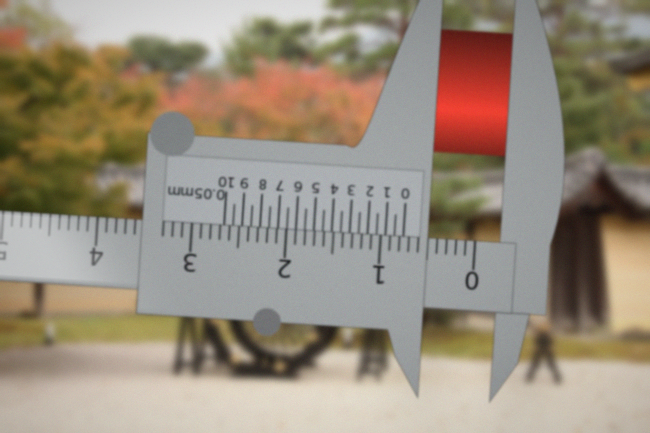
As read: 7.6 mm
